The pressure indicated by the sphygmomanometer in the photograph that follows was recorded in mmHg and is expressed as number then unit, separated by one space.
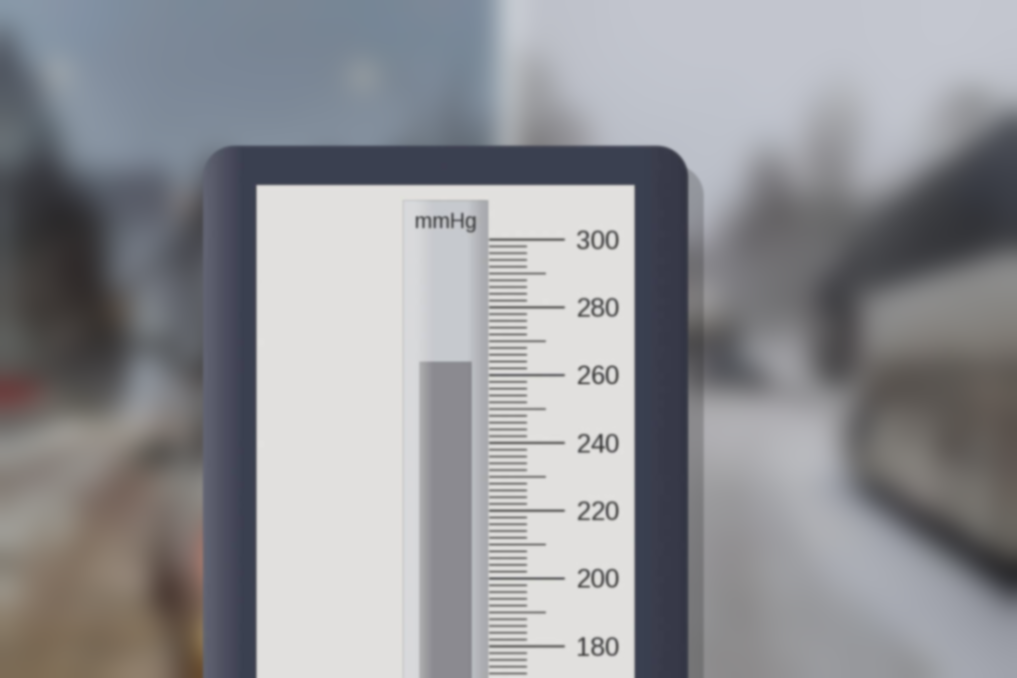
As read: 264 mmHg
